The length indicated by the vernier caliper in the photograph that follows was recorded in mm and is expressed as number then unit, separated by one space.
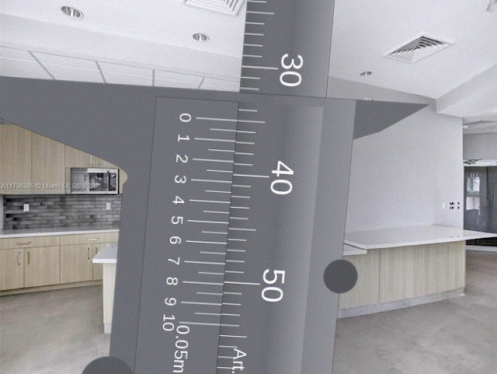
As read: 35.0 mm
